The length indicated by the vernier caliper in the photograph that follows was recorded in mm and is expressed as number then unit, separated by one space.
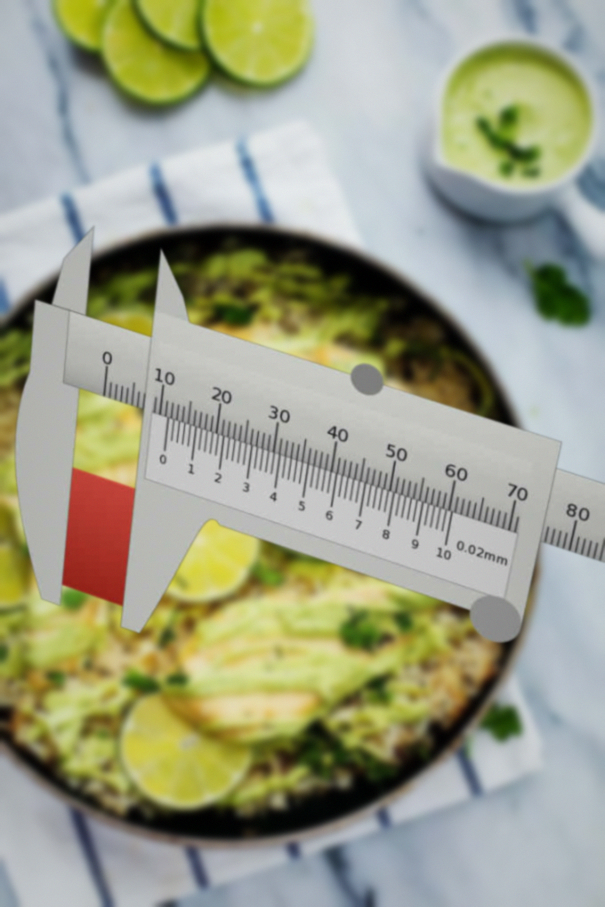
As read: 11.5 mm
